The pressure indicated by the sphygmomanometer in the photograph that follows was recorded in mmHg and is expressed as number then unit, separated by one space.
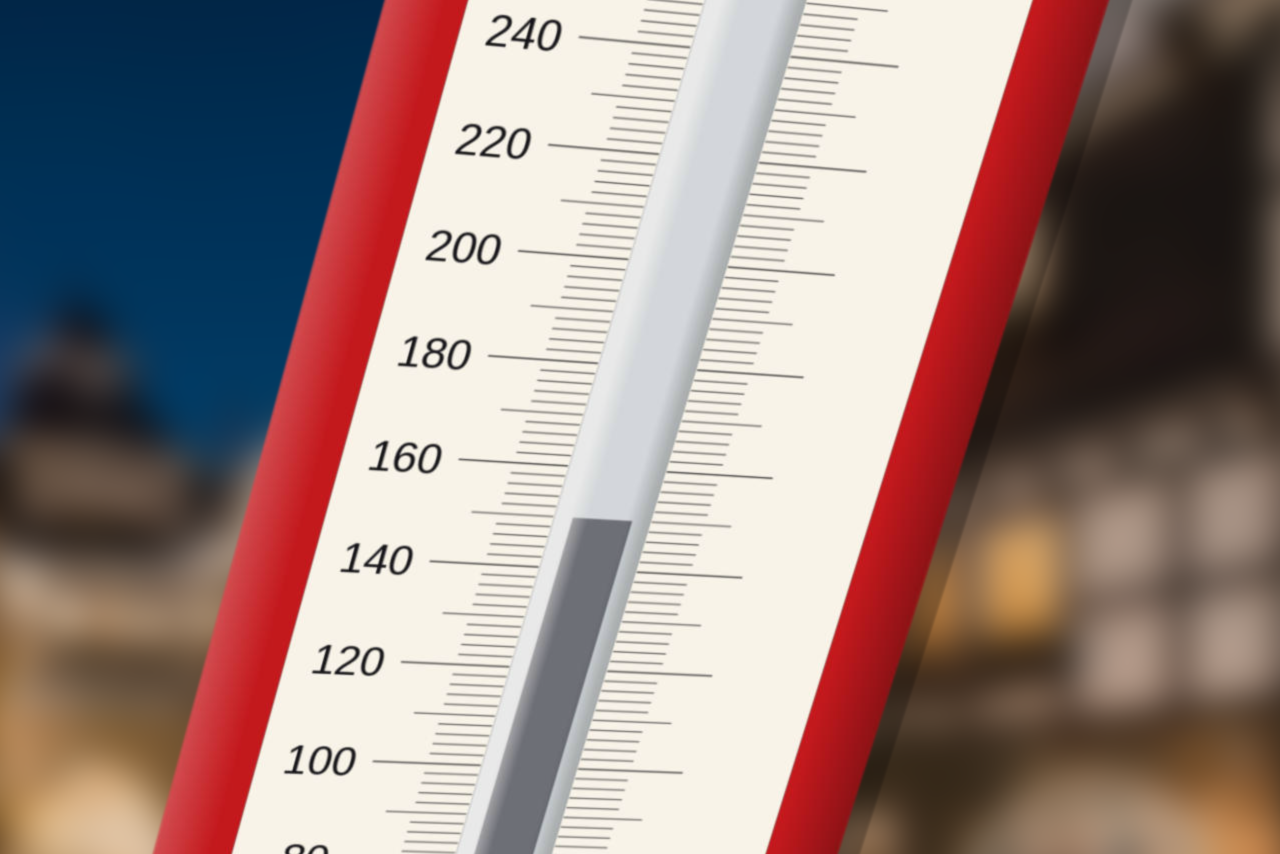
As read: 150 mmHg
